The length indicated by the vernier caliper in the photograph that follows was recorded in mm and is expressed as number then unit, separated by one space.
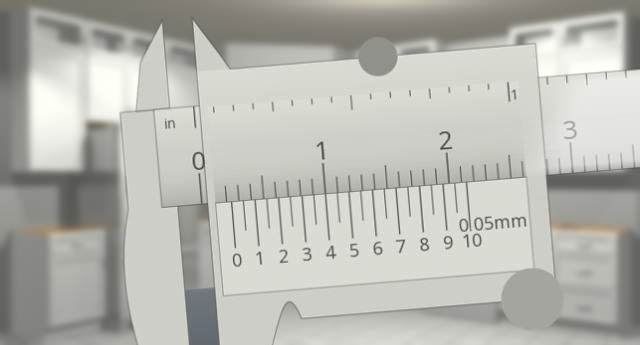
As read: 2.4 mm
